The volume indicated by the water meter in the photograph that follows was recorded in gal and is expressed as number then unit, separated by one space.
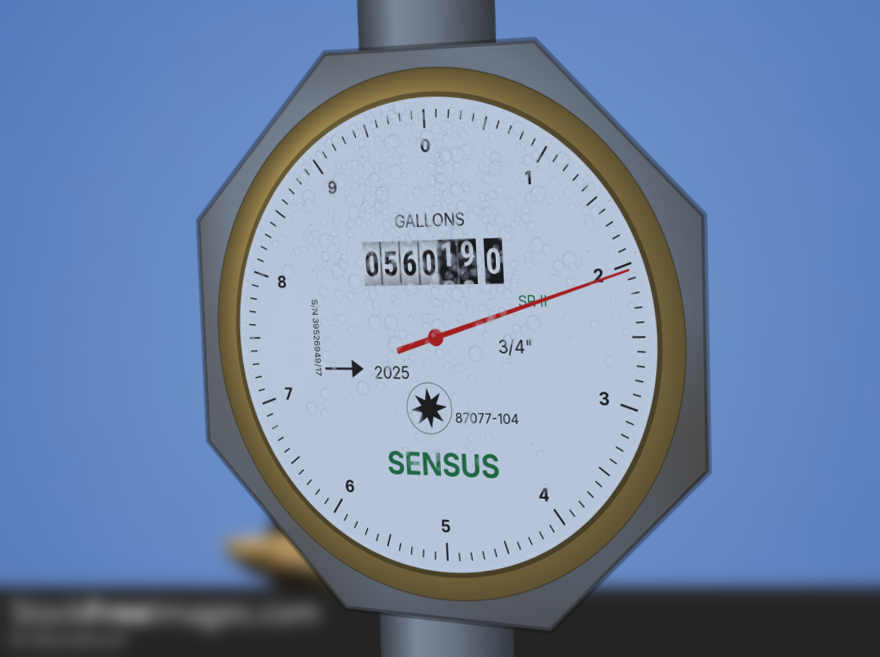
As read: 560192.0 gal
